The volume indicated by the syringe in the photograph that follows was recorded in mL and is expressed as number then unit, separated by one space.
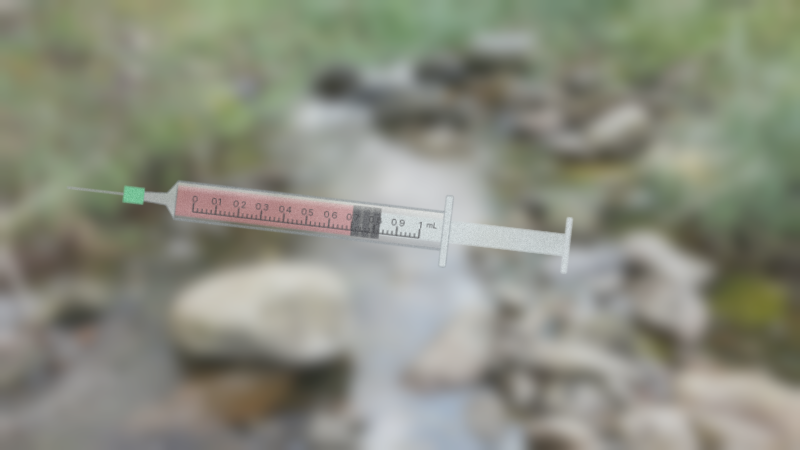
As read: 0.7 mL
